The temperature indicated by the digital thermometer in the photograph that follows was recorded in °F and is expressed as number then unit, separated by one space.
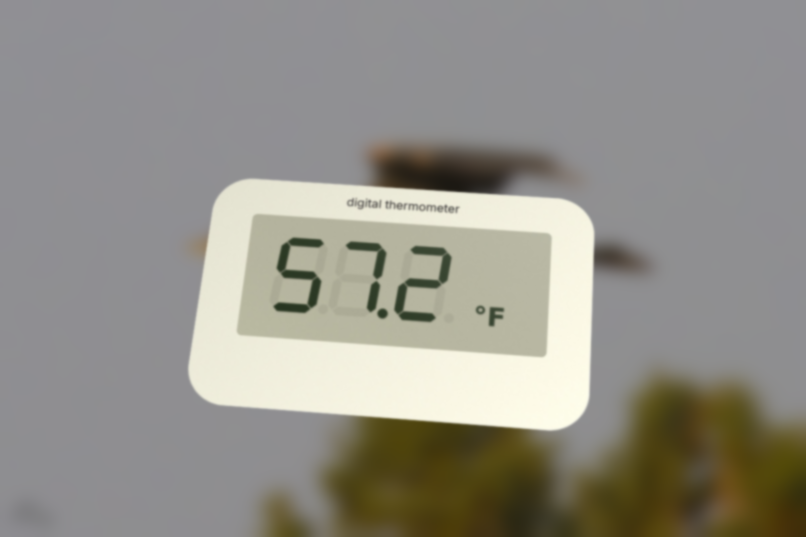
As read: 57.2 °F
